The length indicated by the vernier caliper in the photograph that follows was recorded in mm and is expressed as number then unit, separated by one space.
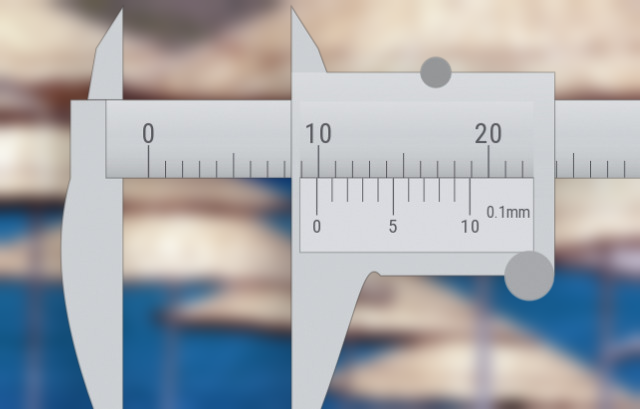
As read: 9.9 mm
